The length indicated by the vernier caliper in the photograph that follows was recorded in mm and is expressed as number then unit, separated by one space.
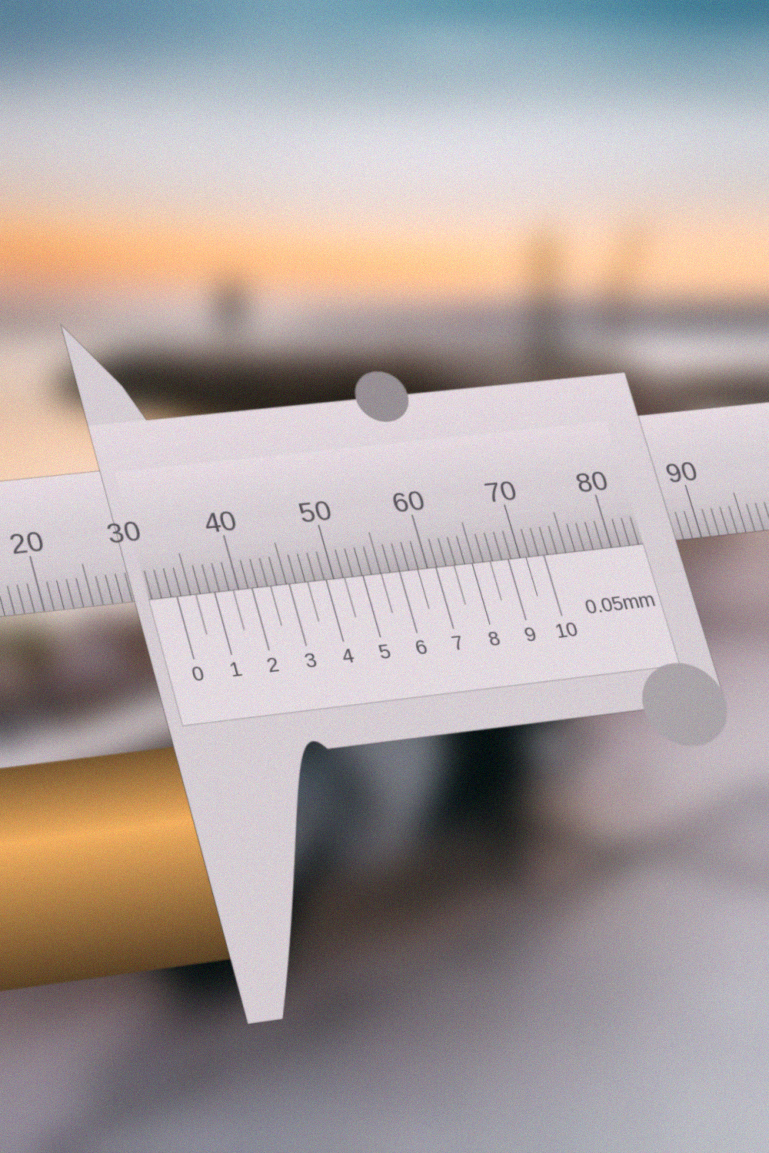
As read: 33.6 mm
